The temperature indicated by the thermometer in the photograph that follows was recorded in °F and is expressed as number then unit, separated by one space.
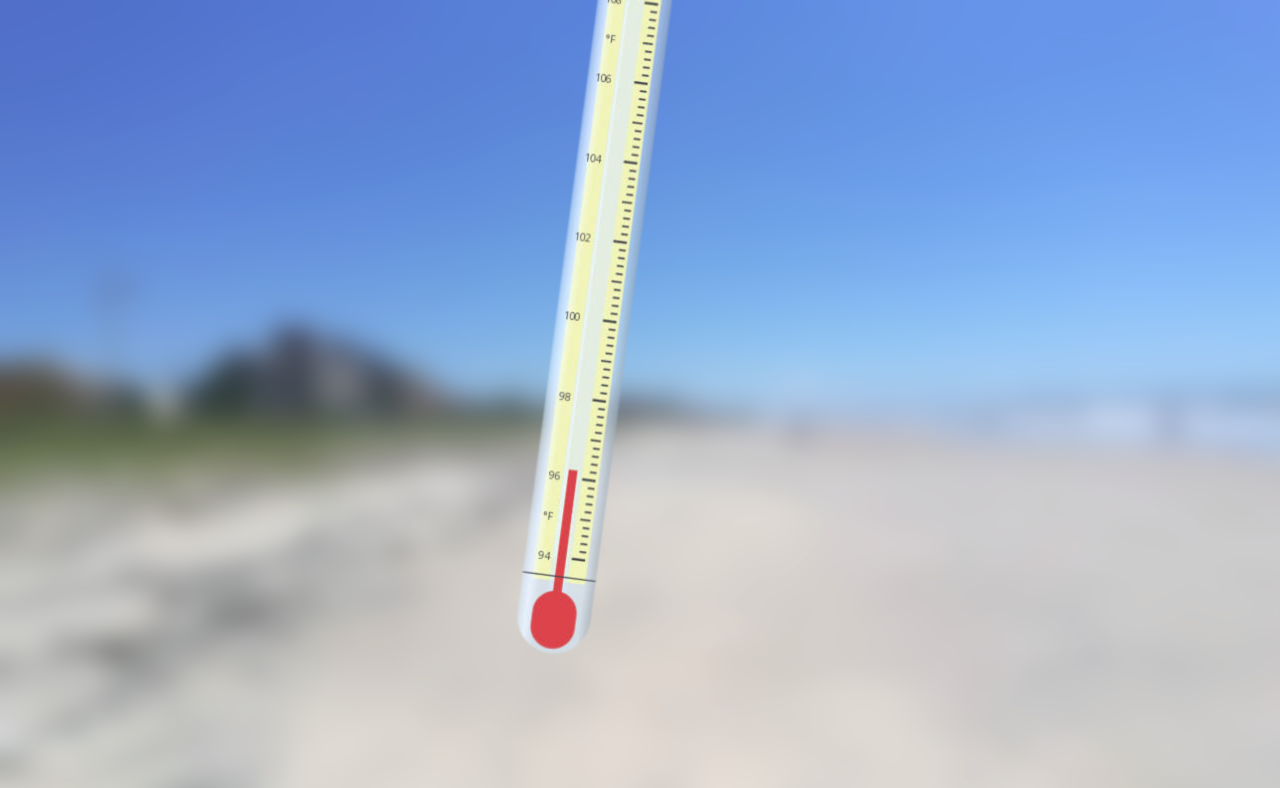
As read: 96.2 °F
